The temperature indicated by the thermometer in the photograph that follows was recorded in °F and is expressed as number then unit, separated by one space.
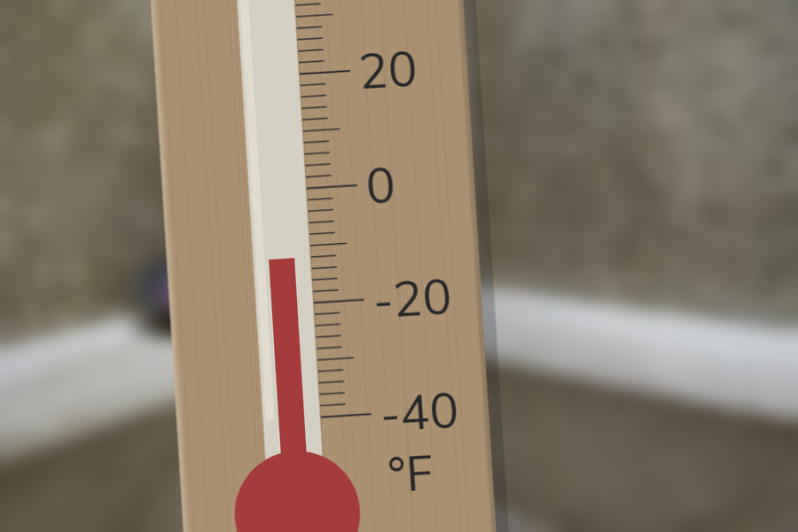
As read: -12 °F
